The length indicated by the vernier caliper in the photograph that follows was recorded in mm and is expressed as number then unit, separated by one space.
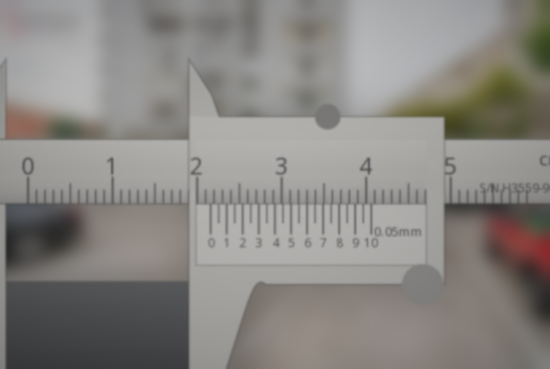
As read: 21.6 mm
